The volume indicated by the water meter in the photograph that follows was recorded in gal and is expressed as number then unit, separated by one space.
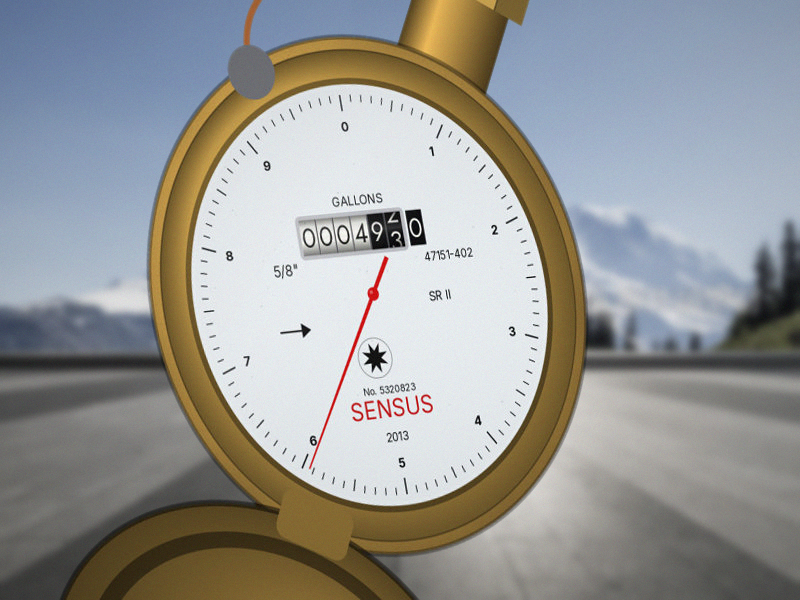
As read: 4925.9 gal
